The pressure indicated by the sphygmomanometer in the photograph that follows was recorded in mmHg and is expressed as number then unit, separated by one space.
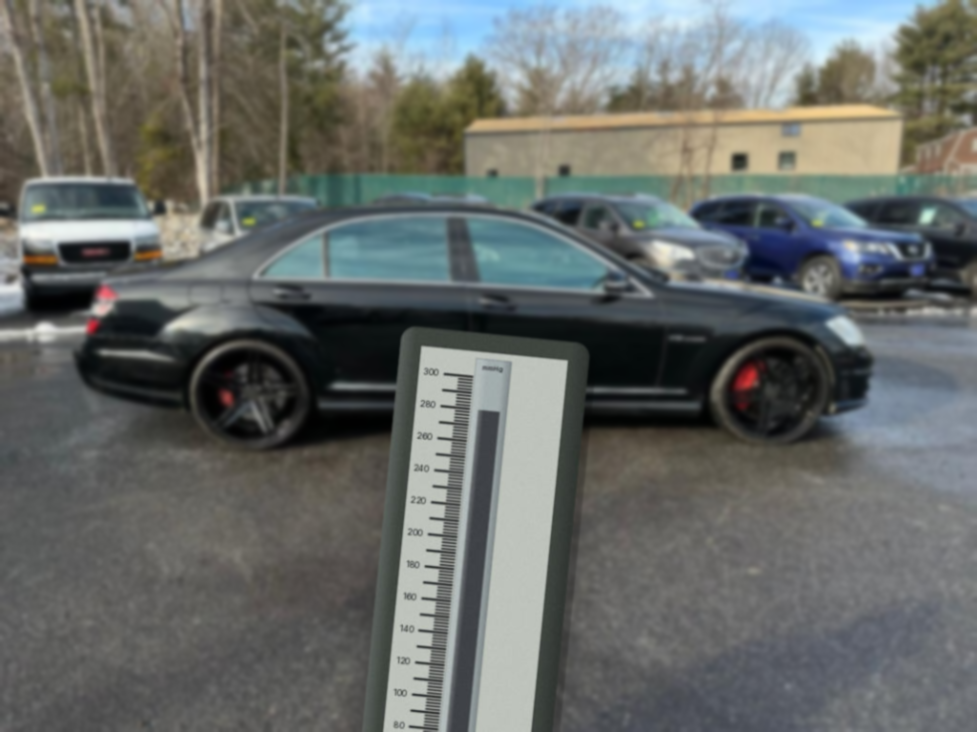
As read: 280 mmHg
